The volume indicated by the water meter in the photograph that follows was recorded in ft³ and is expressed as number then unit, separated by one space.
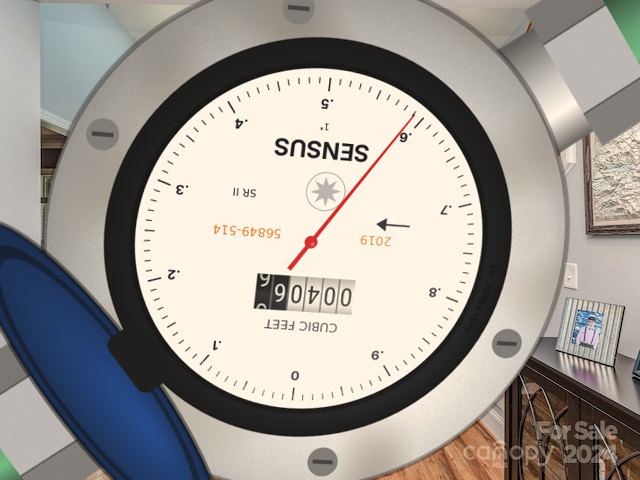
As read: 4065.59 ft³
